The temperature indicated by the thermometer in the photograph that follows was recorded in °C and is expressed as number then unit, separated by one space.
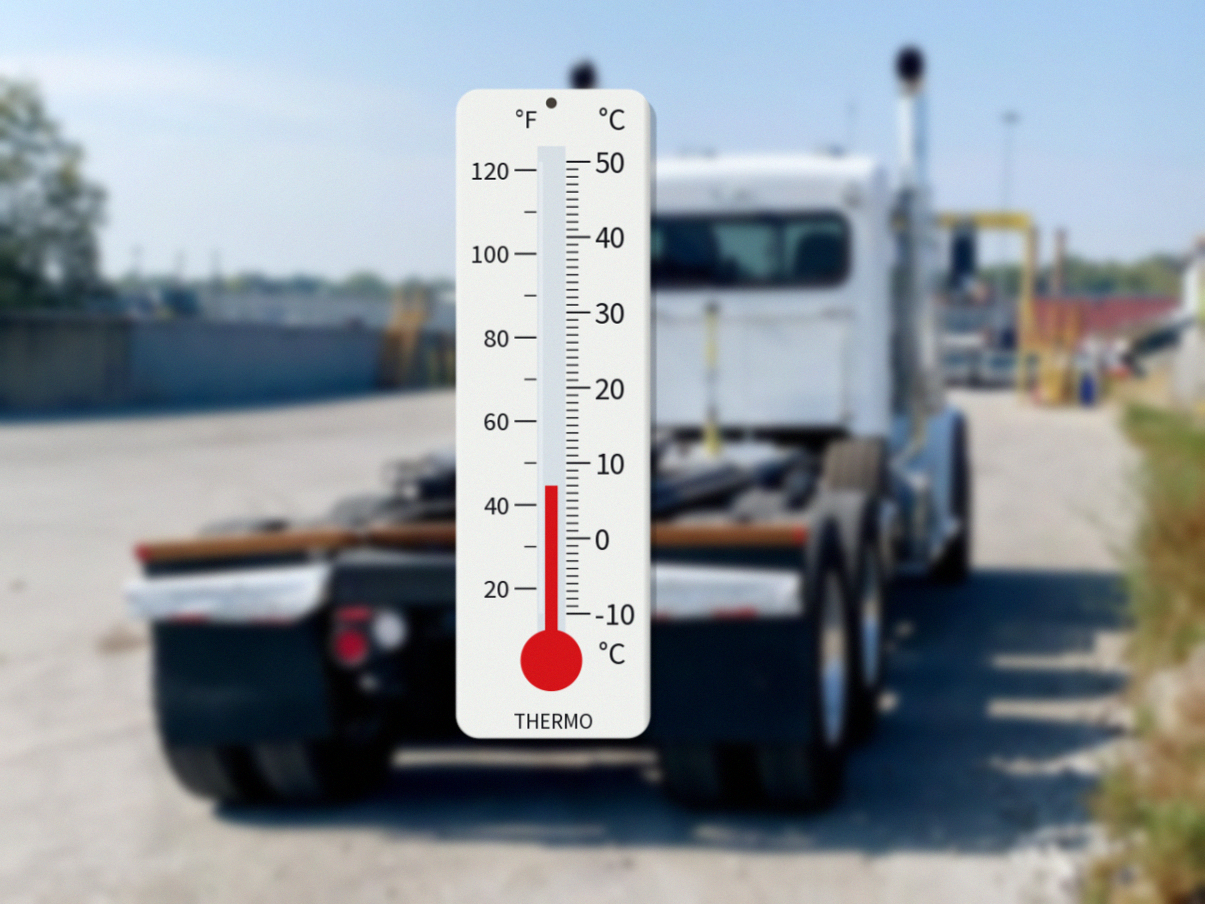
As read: 7 °C
